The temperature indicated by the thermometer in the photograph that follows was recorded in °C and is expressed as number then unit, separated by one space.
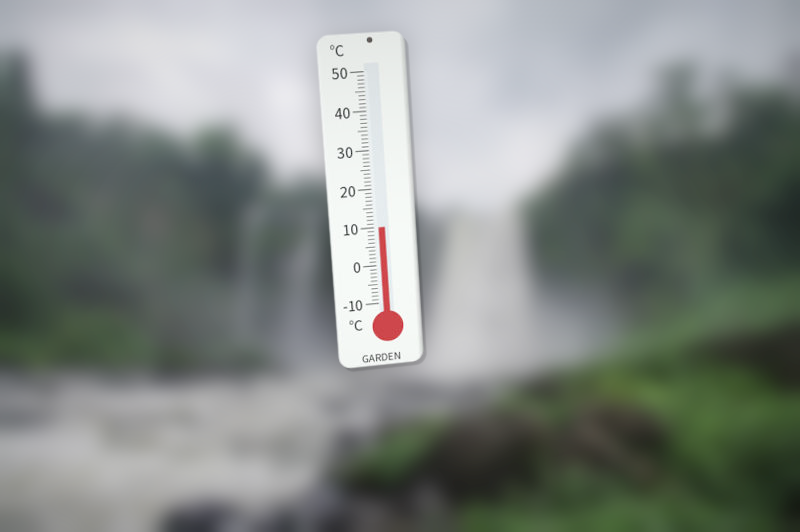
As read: 10 °C
